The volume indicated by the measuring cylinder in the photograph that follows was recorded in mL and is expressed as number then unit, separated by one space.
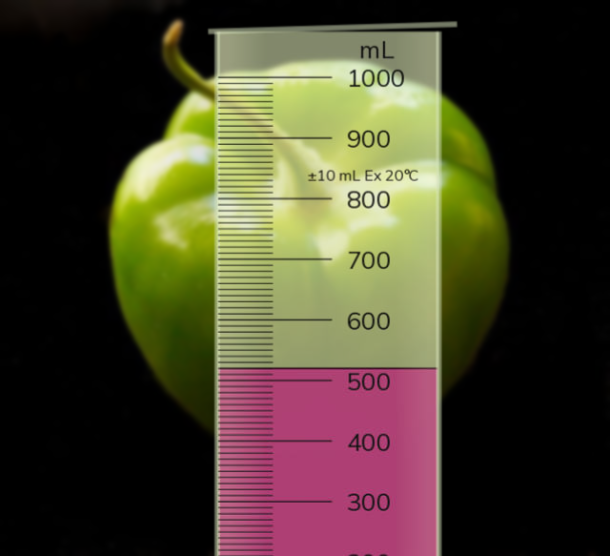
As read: 520 mL
